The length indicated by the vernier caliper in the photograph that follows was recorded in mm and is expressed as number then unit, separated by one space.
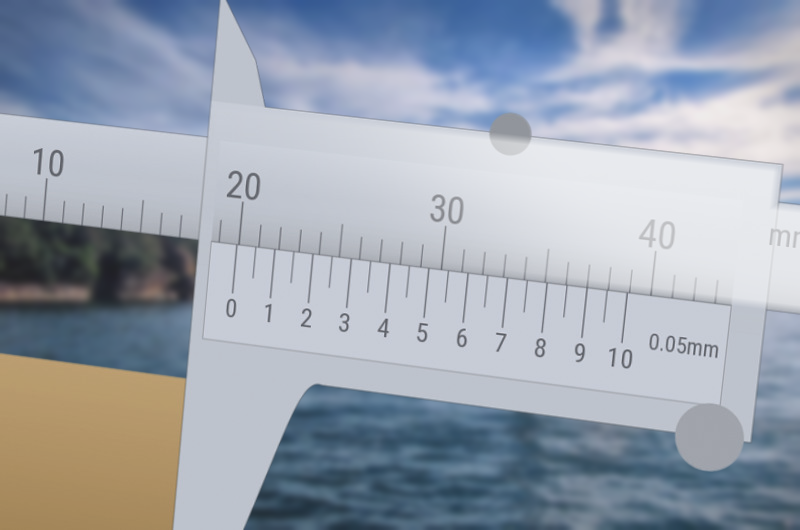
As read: 19.9 mm
